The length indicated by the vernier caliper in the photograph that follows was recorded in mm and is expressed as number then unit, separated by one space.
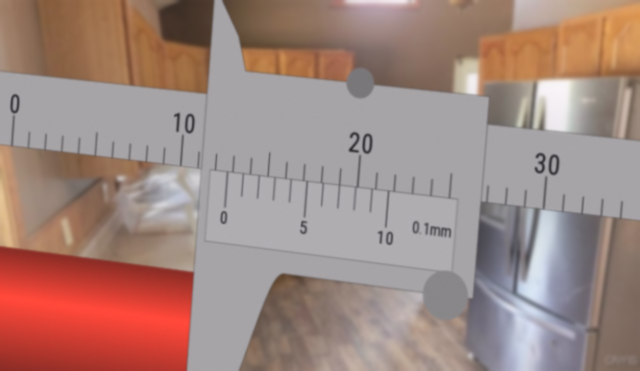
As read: 12.7 mm
